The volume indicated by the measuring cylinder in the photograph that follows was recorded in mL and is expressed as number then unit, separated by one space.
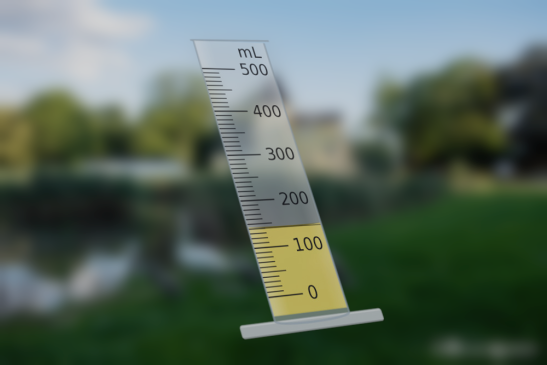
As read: 140 mL
